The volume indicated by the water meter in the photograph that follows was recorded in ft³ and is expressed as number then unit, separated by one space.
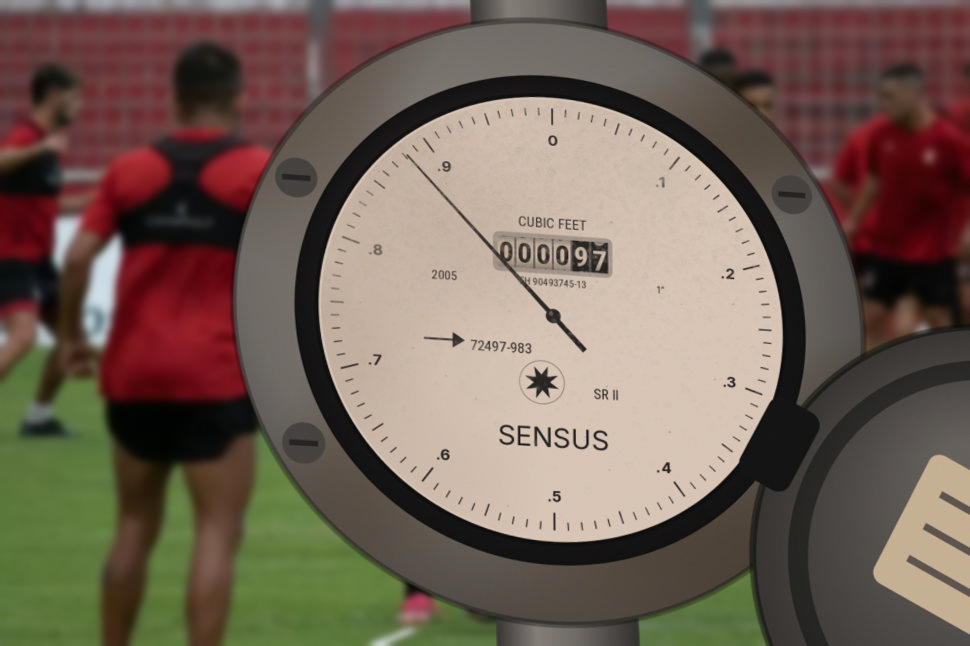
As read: 96.88 ft³
